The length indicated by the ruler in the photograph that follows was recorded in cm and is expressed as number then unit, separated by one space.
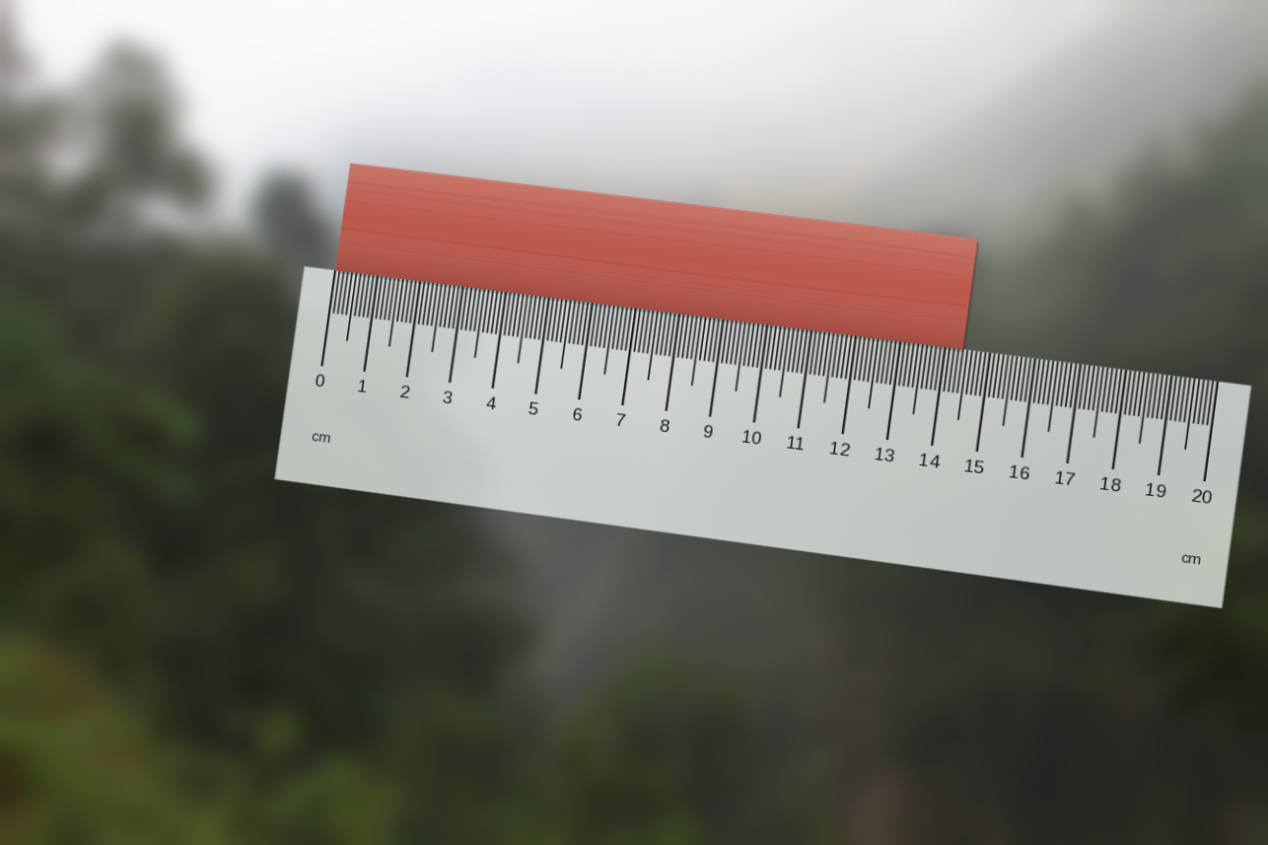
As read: 14.4 cm
